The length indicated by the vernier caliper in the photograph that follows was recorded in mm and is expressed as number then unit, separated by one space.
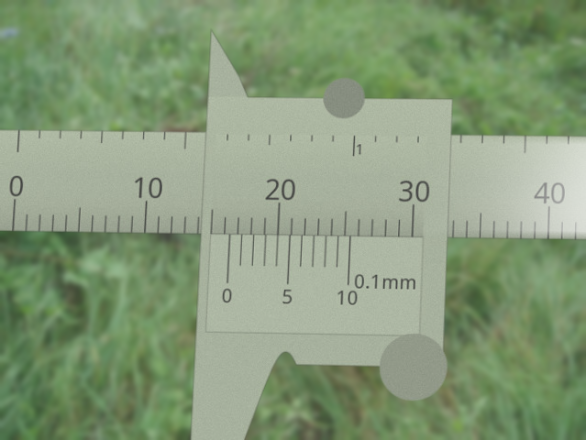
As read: 16.4 mm
